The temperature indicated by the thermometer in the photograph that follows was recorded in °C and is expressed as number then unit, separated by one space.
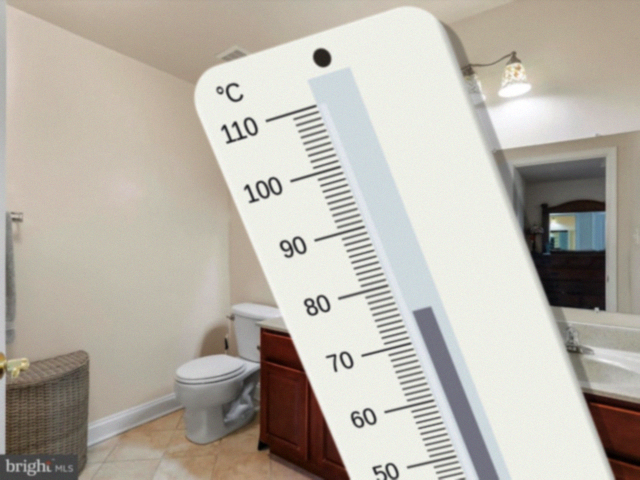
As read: 75 °C
